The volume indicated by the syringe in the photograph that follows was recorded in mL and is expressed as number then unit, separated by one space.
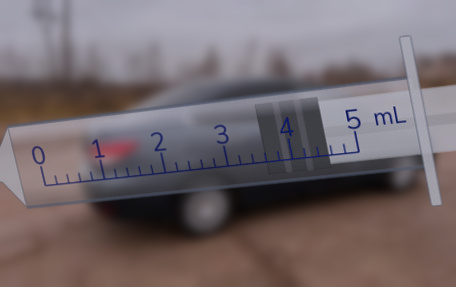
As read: 3.6 mL
